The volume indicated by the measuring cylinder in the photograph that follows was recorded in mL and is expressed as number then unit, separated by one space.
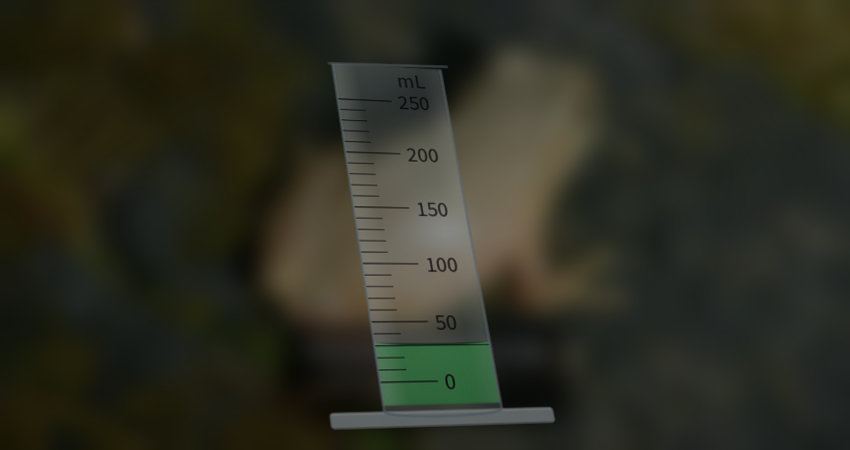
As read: 30 mL
